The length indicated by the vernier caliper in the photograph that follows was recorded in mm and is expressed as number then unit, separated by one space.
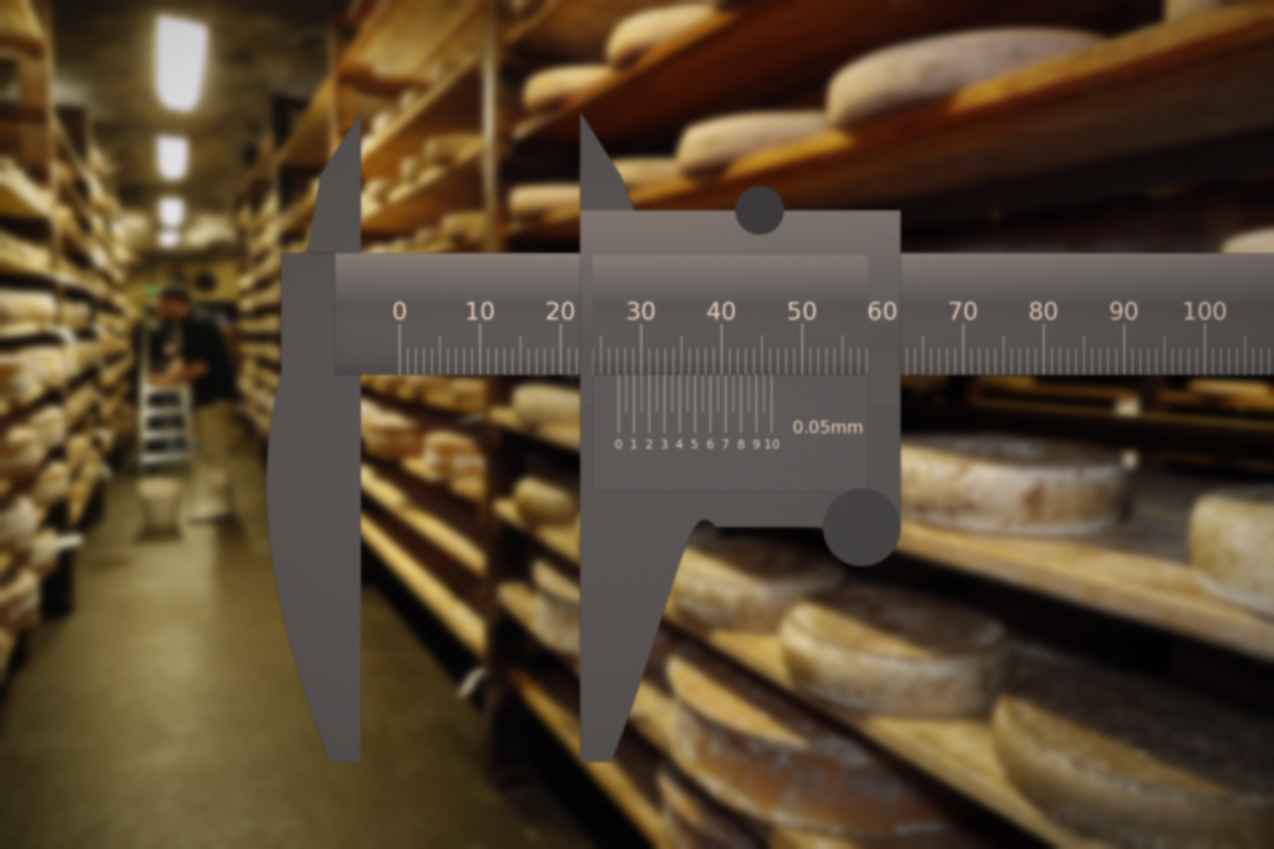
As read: 27.2 mm
